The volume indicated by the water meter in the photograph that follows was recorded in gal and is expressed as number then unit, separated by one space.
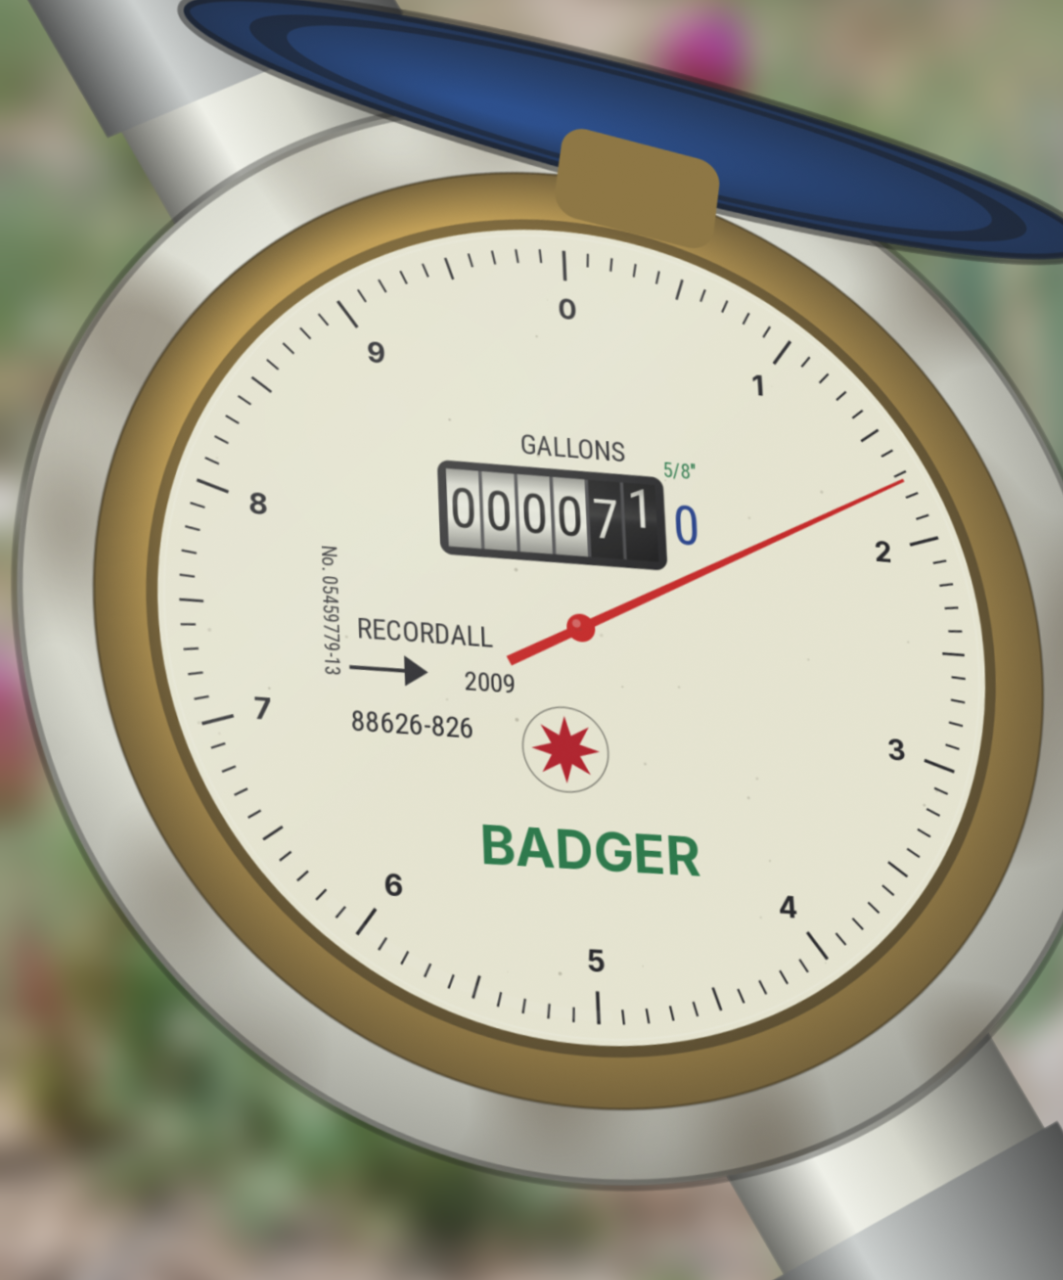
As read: 711.7 gal
